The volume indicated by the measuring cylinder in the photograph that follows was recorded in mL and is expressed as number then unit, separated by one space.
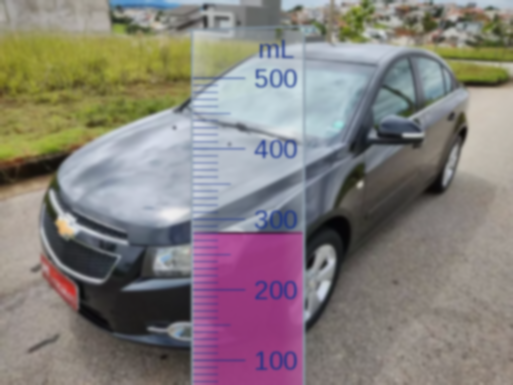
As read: 280 mL
